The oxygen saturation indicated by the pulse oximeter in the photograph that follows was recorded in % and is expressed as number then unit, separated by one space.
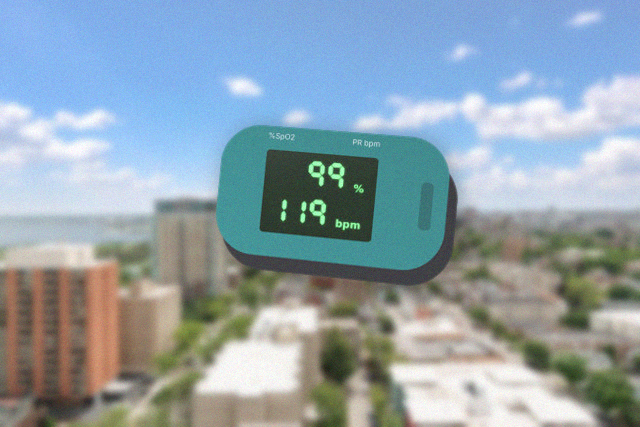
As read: 99 %
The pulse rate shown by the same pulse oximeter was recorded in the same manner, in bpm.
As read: 119 bpm
